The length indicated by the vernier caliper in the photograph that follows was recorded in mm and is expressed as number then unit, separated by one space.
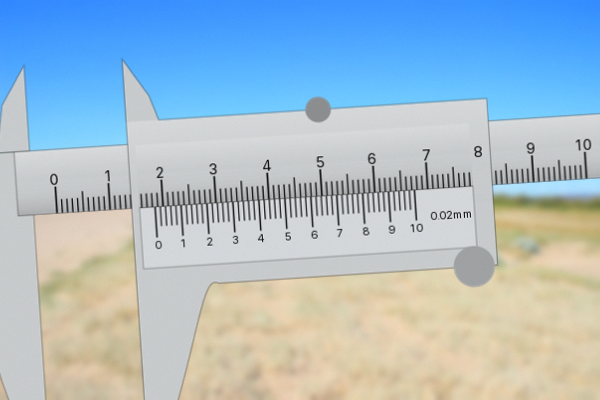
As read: 18.5 mm
